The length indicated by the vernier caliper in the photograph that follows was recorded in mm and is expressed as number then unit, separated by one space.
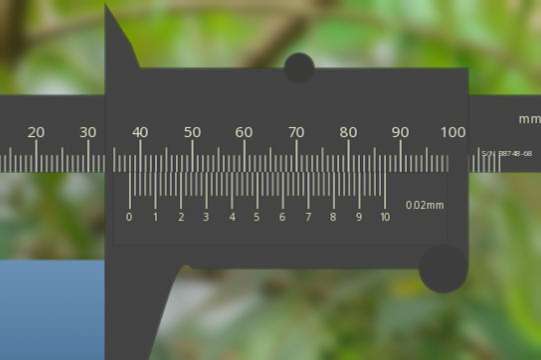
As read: 38.0 mm
